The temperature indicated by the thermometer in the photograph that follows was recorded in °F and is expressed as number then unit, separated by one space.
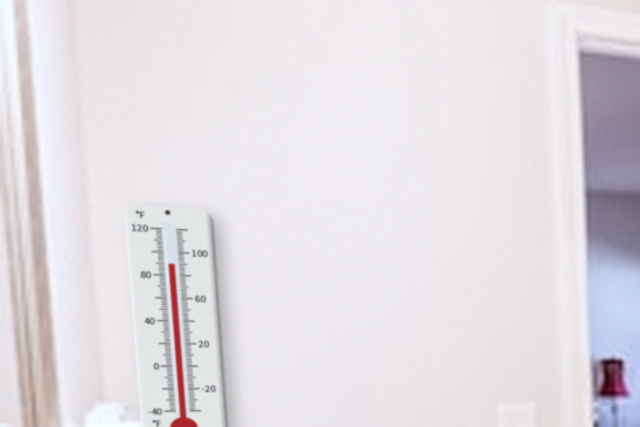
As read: 90 °F
